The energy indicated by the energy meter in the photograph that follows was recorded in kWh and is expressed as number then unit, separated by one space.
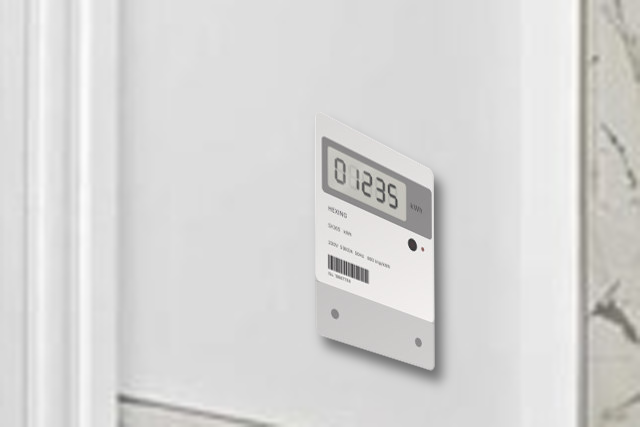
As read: 1235 kWh
